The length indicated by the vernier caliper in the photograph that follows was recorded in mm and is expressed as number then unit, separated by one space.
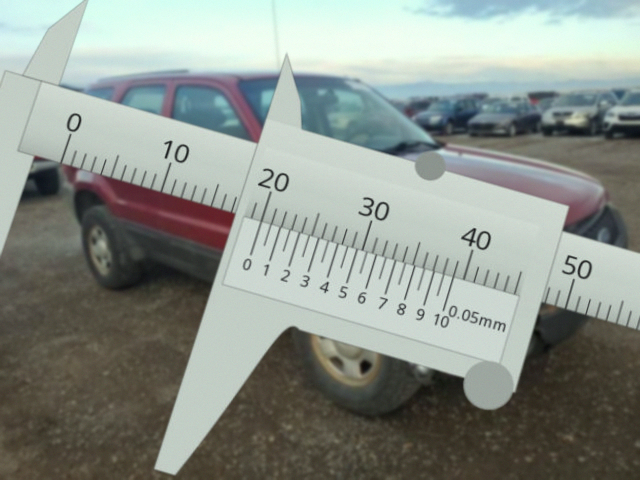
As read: 20.0 mm
